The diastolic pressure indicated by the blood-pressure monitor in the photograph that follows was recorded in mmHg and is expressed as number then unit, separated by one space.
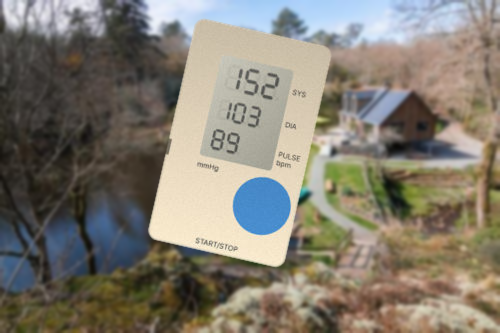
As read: 103 mmHg
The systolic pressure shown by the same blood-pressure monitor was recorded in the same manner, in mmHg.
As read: 152 mmHg
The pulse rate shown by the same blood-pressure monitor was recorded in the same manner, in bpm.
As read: 89 bpm
